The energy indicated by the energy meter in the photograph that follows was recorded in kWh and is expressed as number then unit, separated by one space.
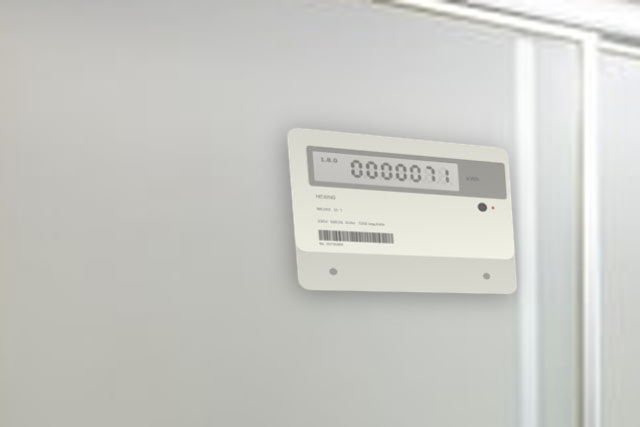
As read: 71 kWh
